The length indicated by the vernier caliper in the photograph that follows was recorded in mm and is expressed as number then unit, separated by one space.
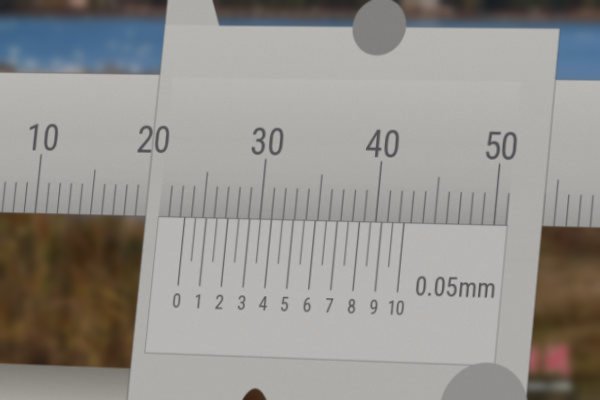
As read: 23.4 mm
